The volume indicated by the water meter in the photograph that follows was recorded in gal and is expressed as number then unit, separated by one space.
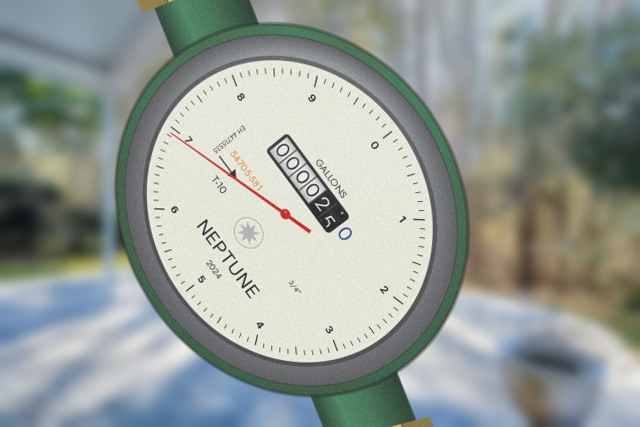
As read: 246.9 gal
